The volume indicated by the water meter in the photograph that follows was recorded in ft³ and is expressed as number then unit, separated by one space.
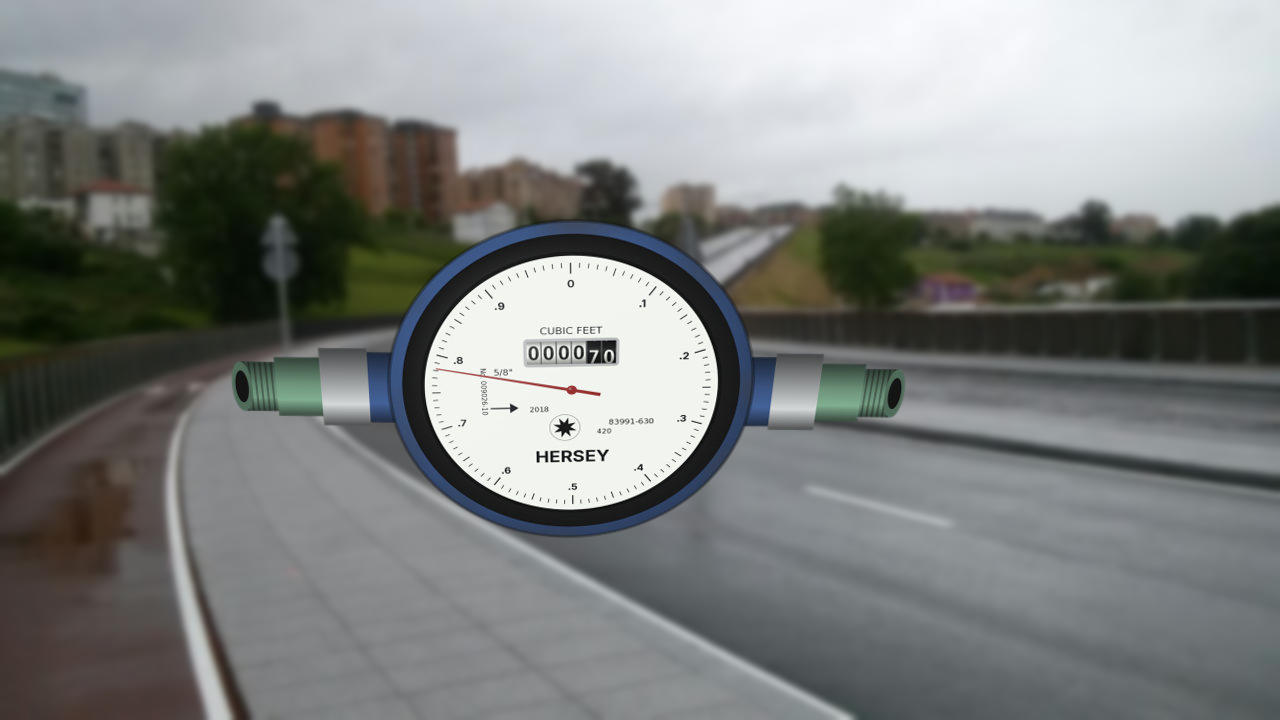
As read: 69.78 ft³
